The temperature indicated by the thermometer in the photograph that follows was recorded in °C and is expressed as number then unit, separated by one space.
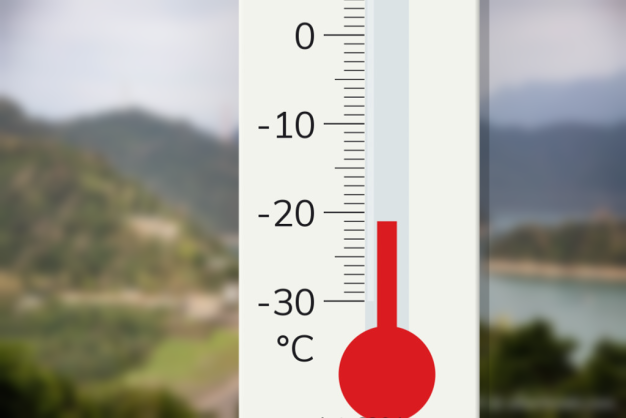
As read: -21 °C
